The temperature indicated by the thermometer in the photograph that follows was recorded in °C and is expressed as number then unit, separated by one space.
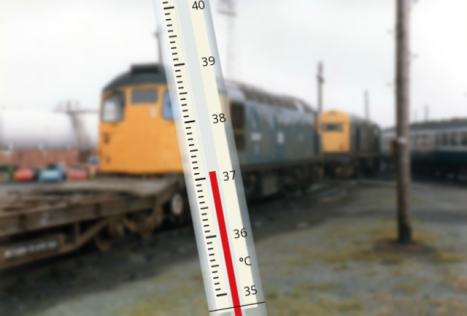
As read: 37.1 °C
